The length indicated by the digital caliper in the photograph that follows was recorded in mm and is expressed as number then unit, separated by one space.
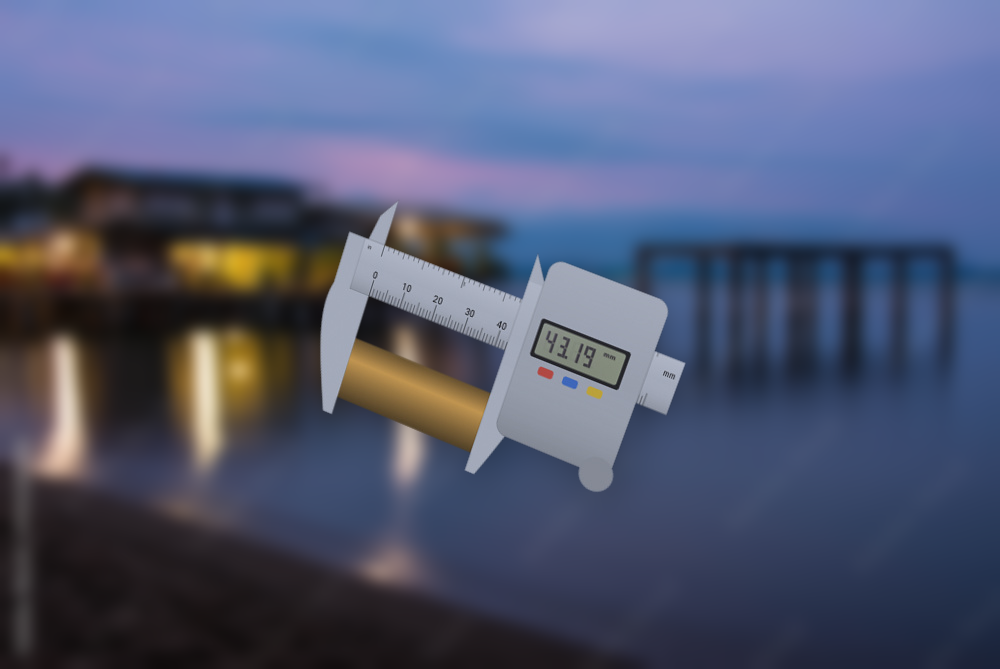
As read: 43.19 mm
